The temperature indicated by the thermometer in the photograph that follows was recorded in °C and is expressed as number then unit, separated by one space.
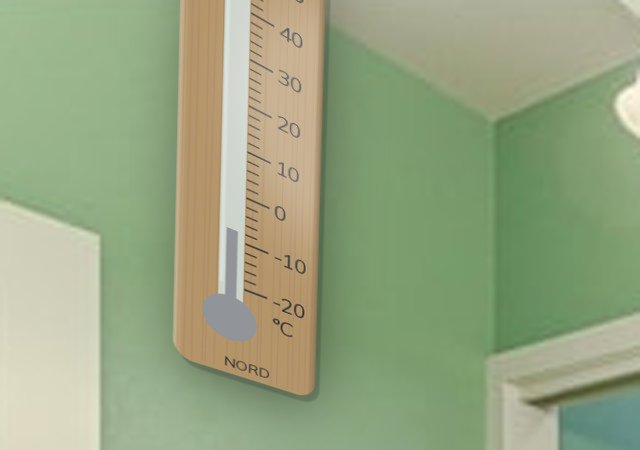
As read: -8 °C
